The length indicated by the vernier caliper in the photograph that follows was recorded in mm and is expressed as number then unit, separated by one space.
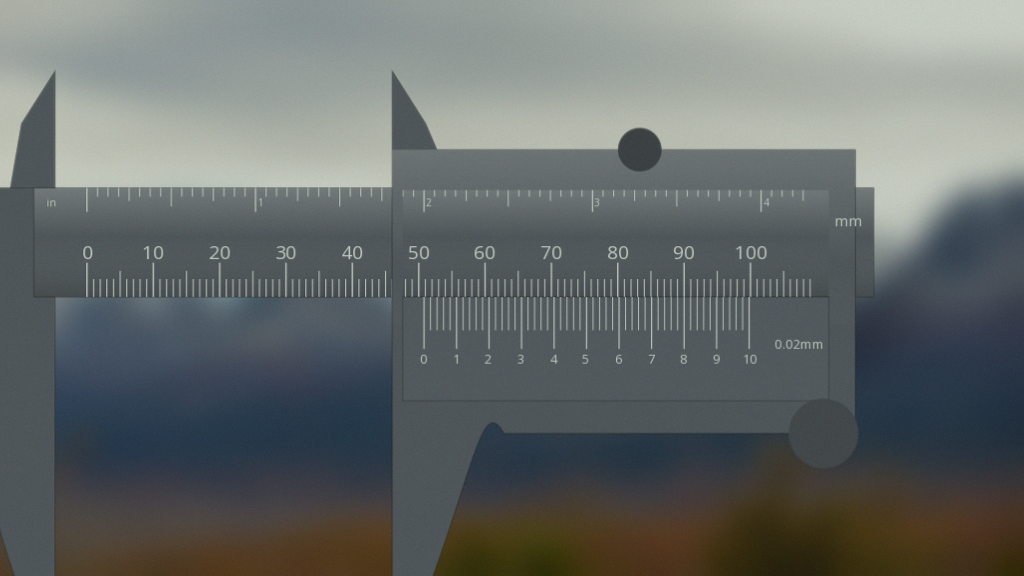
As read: 50.8 mm
